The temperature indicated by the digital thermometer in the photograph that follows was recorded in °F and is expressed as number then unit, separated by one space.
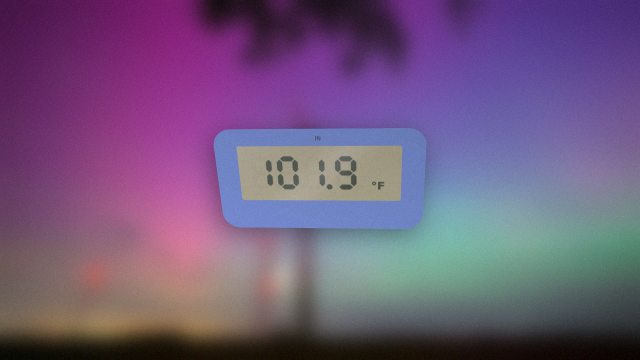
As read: 101.9 °F
